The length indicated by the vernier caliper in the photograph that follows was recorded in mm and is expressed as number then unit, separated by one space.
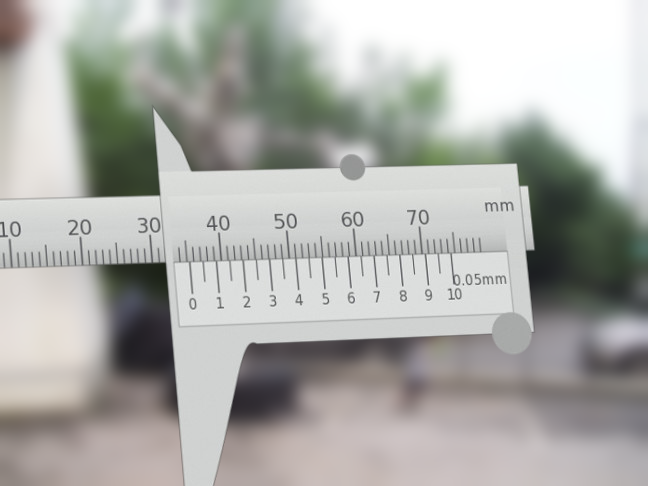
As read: 35.4 mm
